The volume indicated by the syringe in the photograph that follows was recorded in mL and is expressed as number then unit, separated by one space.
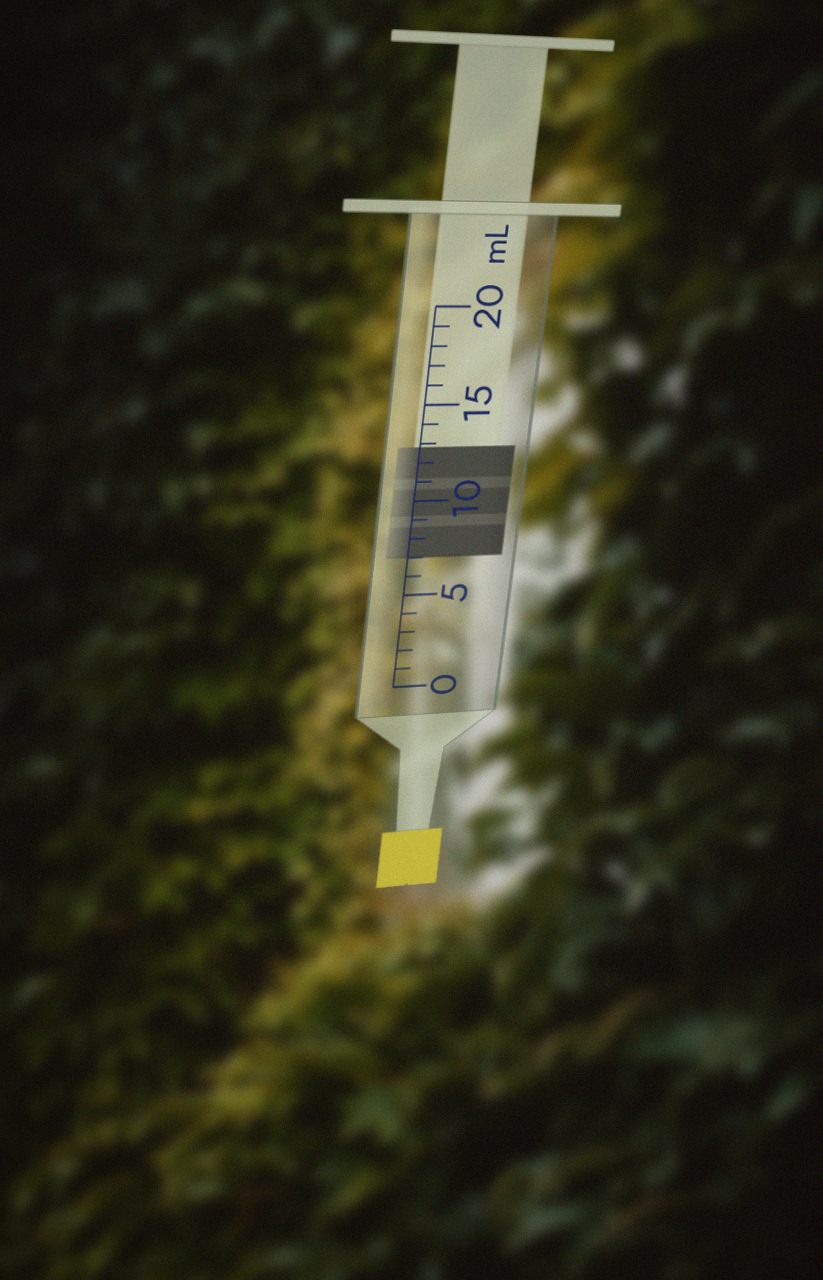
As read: 7 mL
